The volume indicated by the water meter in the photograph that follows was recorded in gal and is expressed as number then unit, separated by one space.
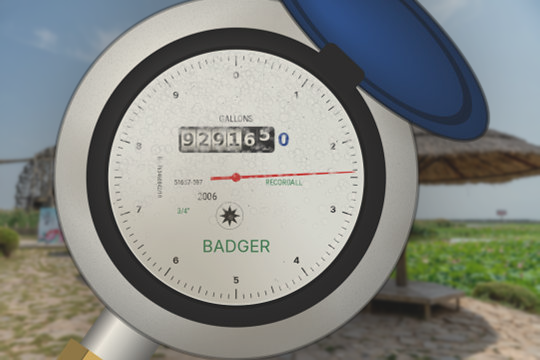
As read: 9291652.4 gal
